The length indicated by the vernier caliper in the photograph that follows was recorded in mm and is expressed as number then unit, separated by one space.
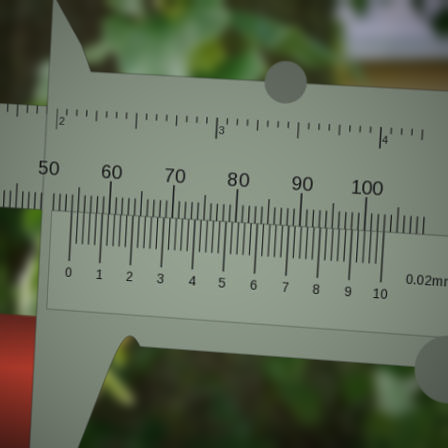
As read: 54.0 mm
